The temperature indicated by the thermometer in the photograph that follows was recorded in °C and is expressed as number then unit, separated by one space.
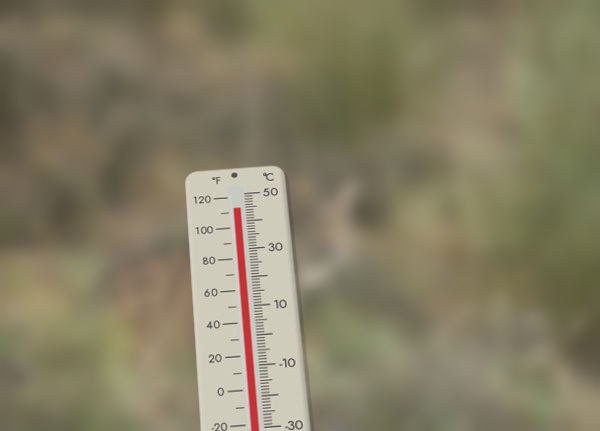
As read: 45 °C
